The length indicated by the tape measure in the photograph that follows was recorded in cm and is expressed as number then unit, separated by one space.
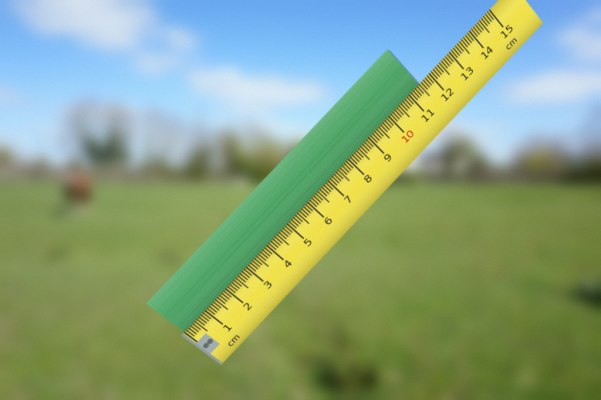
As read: 11.5 cm
